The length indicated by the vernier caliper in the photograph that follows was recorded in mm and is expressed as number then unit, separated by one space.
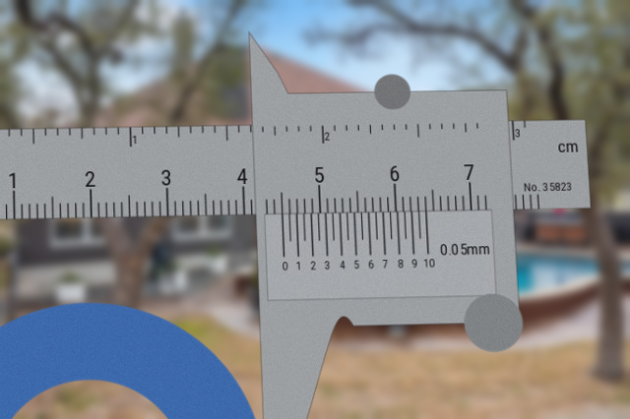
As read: 45.0 mm
